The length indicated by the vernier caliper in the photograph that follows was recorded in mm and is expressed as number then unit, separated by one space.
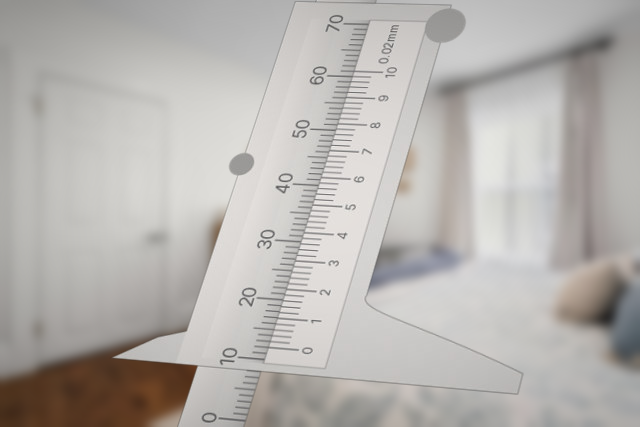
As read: 12.0 mm
